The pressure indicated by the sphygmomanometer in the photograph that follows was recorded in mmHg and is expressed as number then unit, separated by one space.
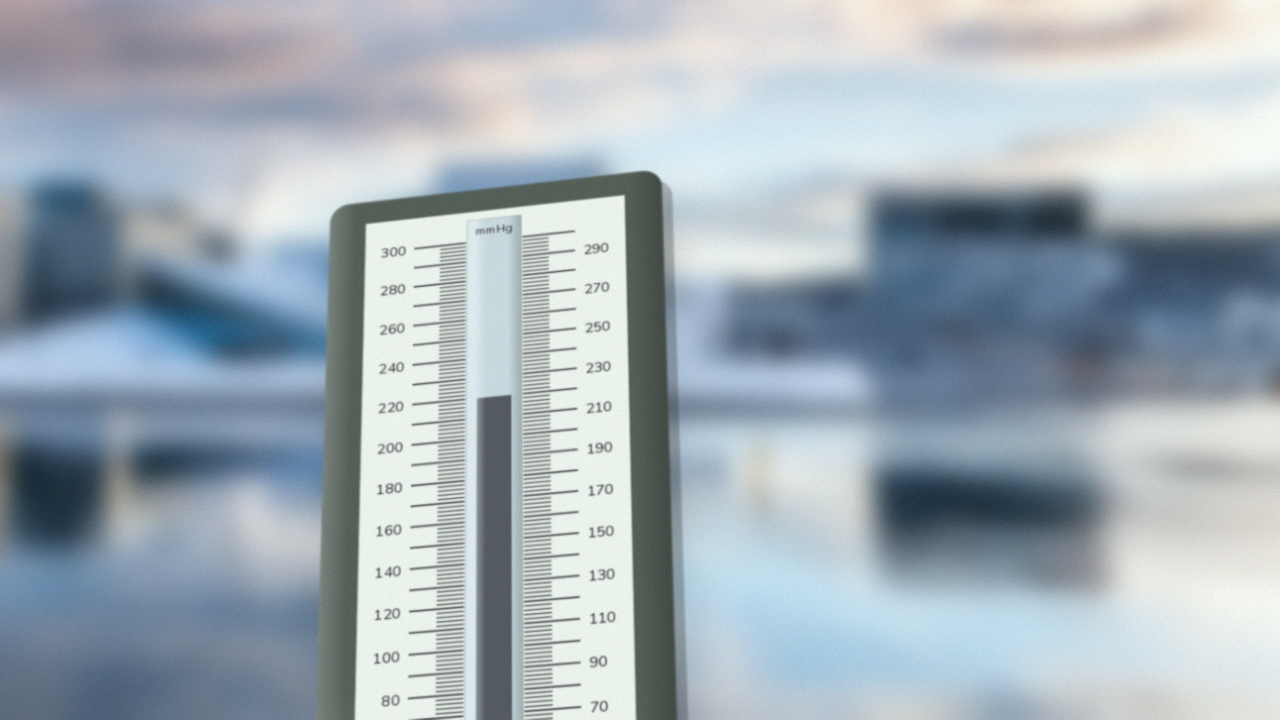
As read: 220 mmHg
